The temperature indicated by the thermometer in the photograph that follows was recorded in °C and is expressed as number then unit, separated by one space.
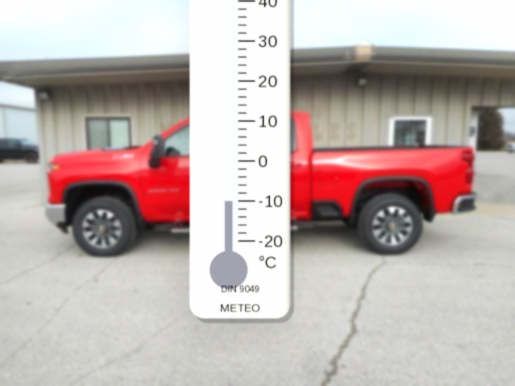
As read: -10 °C
